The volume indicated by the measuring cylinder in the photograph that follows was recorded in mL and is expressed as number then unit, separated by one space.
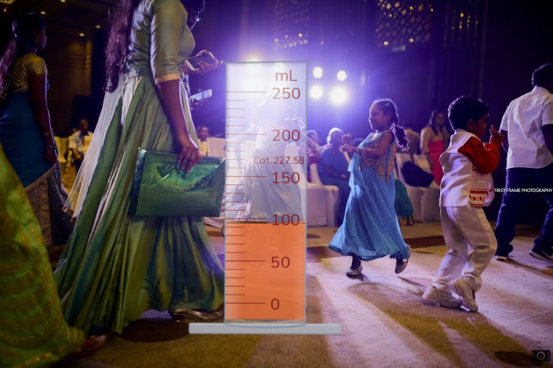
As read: 95 mL
